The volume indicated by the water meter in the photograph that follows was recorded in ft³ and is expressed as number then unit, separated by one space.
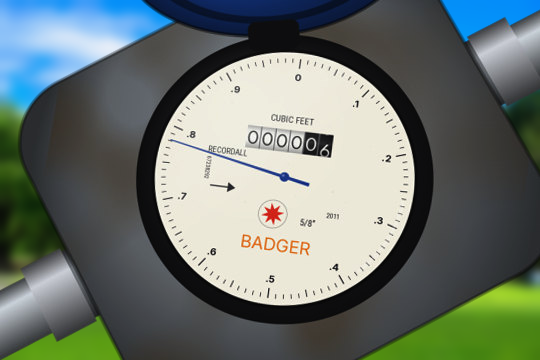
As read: 5.78 ft³
